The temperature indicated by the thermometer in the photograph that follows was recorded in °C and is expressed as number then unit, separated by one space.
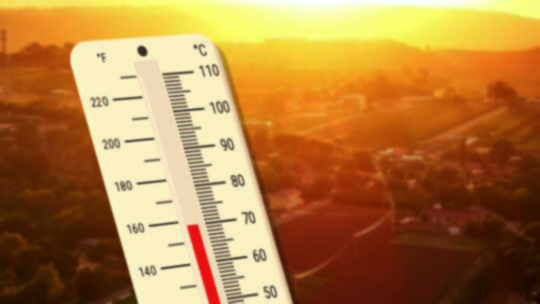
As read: 70 °C
